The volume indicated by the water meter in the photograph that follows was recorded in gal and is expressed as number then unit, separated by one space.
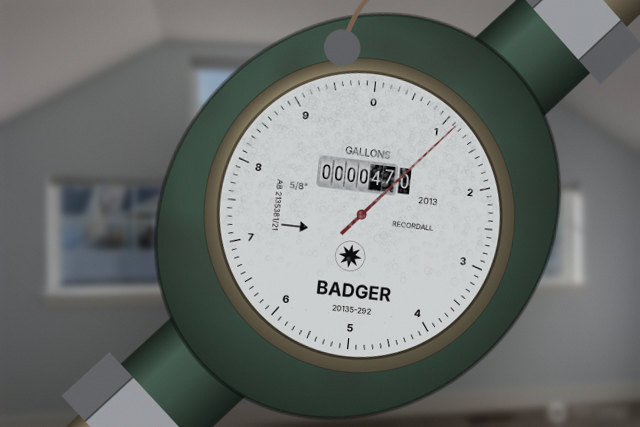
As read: 471.1 gal
